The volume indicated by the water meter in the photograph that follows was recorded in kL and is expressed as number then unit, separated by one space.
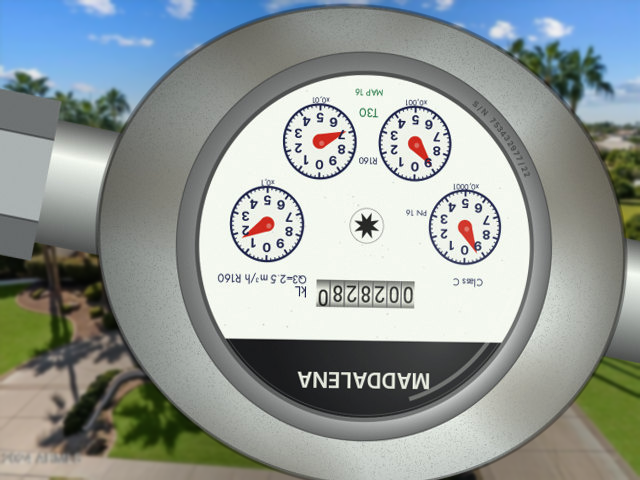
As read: 28280.1689 kL
